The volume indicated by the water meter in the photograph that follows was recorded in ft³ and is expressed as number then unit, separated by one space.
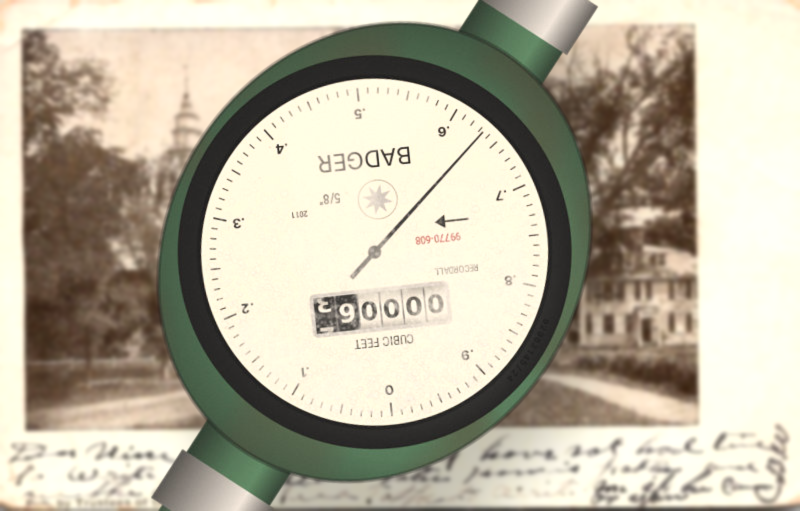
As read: 62.63 ft³
